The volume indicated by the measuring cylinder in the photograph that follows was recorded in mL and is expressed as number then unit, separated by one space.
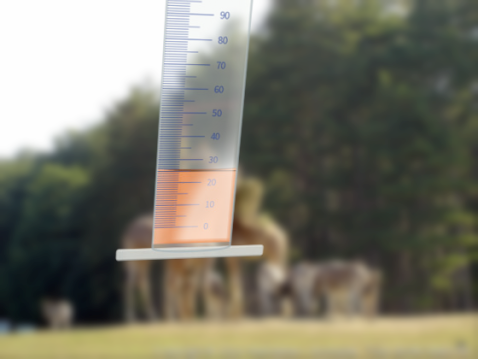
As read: 25 mL
